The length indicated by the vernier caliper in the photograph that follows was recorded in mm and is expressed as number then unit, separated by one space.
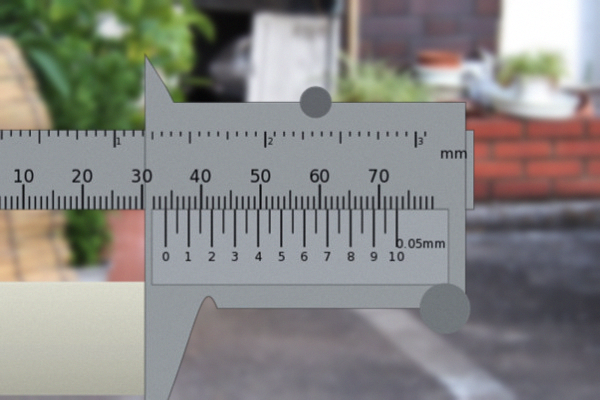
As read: 34.0 mm
